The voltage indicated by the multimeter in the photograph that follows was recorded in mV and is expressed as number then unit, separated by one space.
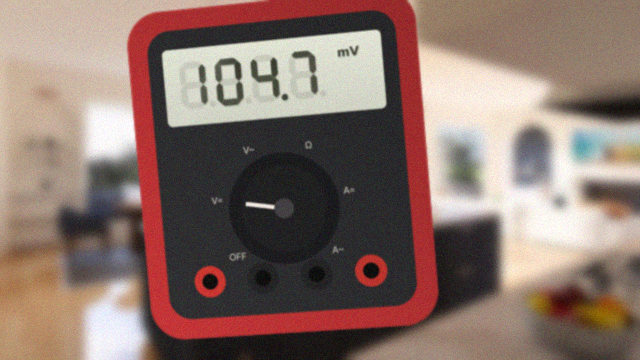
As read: 104.7 mV
